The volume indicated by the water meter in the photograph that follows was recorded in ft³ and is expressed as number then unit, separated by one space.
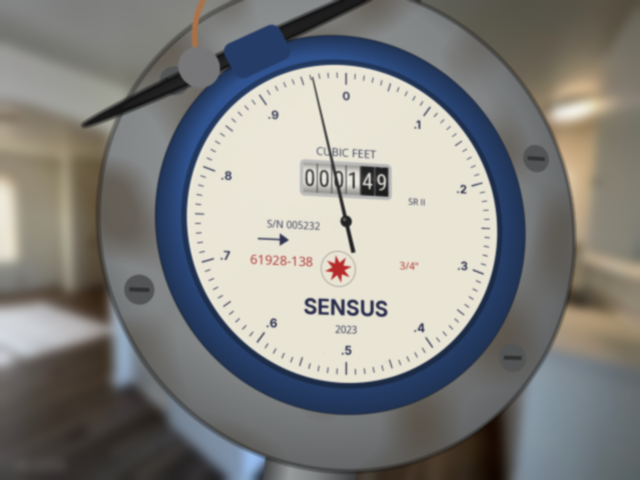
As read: 148.96 ft³
